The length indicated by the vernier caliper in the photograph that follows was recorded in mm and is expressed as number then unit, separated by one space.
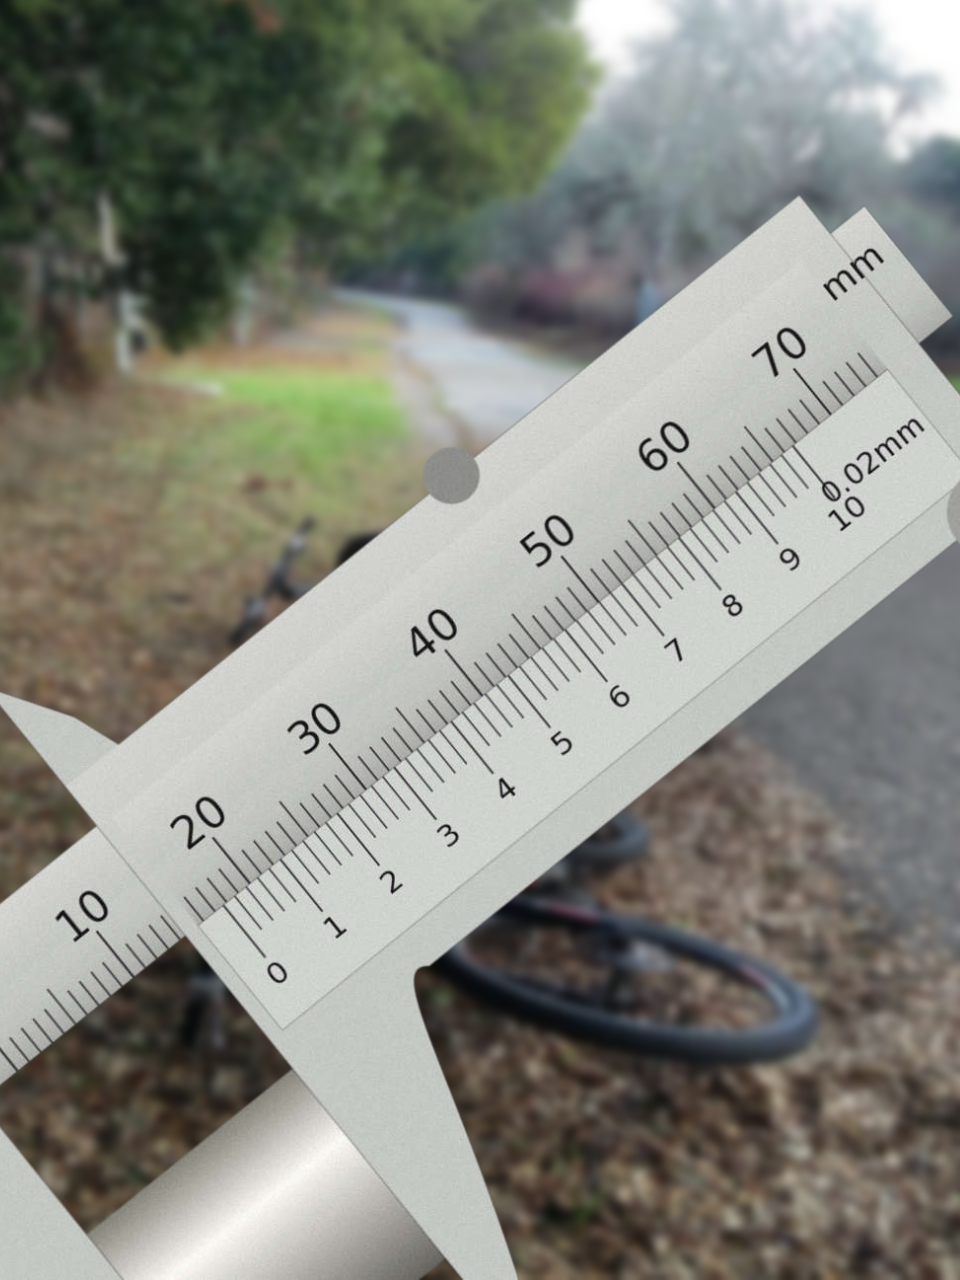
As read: 17.7 mm
